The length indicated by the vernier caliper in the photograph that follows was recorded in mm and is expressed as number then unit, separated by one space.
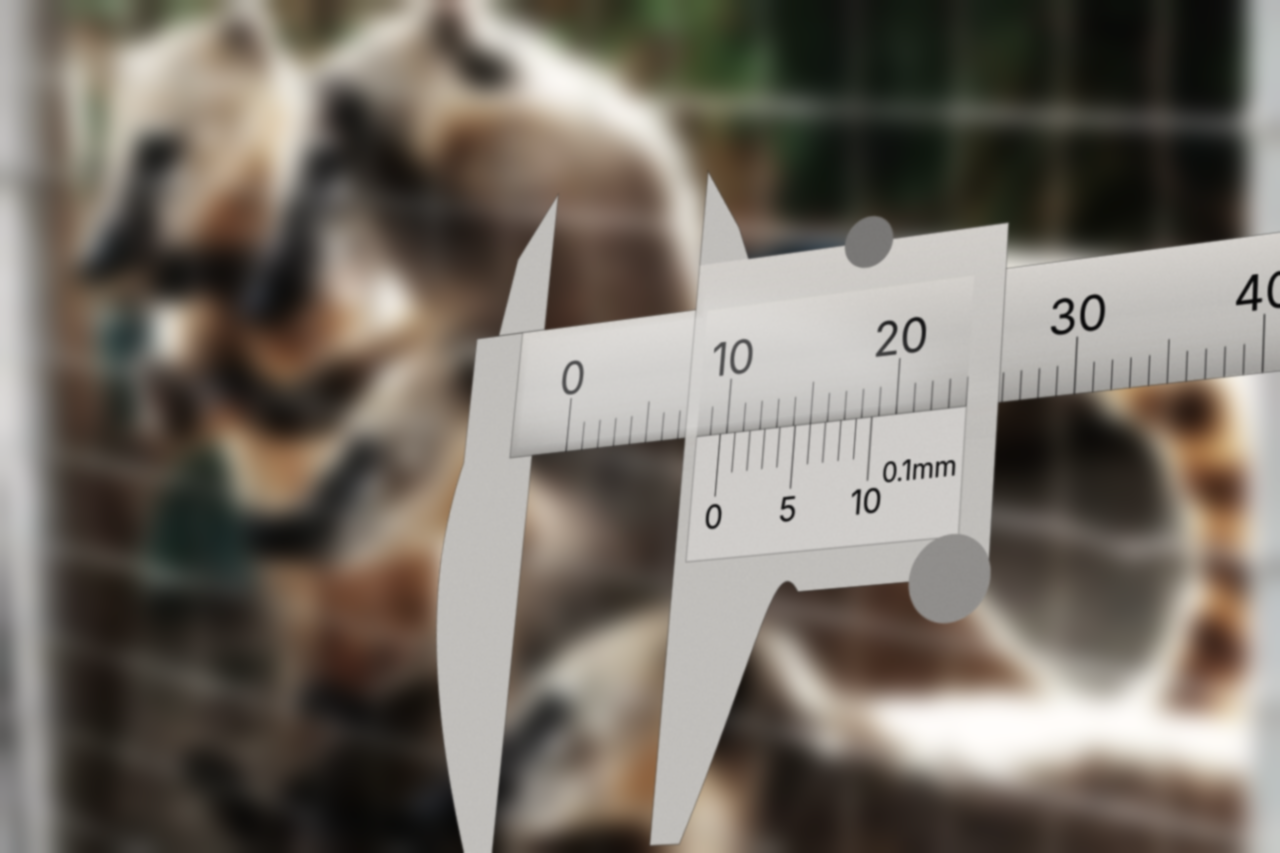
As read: 9.6 mm
